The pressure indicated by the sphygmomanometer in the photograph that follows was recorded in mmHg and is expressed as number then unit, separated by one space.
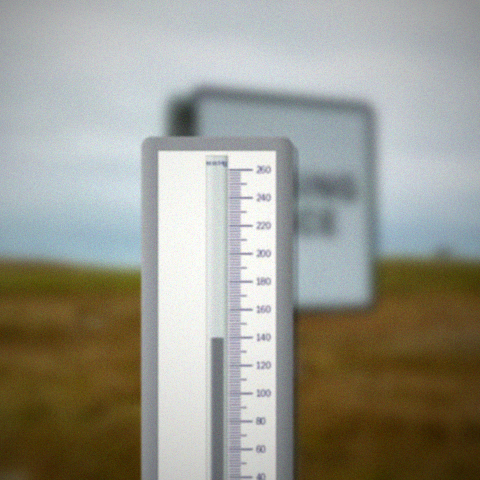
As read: 140 mmHg
